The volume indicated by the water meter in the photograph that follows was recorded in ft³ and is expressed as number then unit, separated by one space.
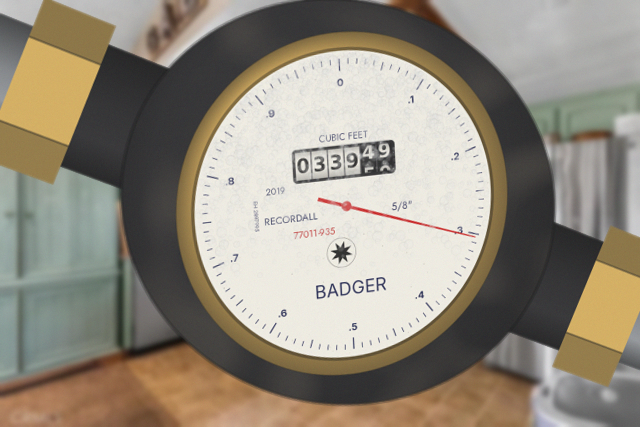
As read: 33949.30 ft³
